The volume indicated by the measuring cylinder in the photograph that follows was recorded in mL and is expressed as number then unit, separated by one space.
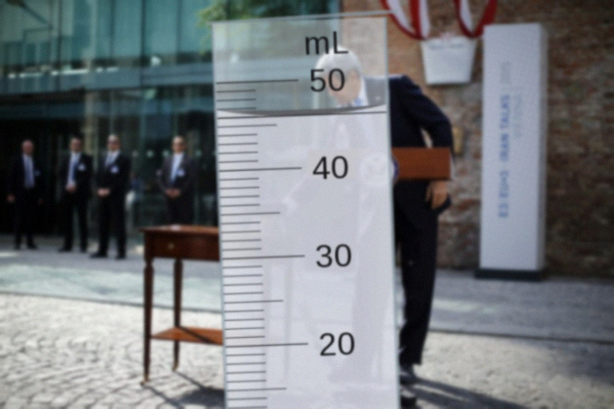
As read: 46 mL
